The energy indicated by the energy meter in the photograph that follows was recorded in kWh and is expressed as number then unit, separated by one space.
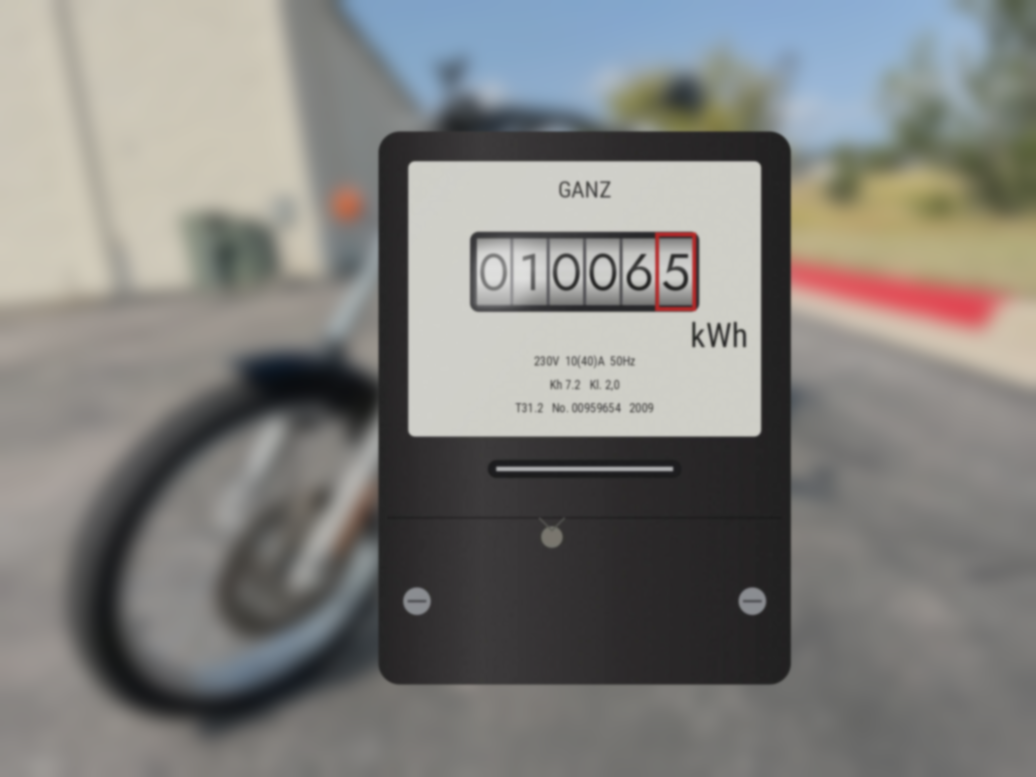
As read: 1006.5 kWh
